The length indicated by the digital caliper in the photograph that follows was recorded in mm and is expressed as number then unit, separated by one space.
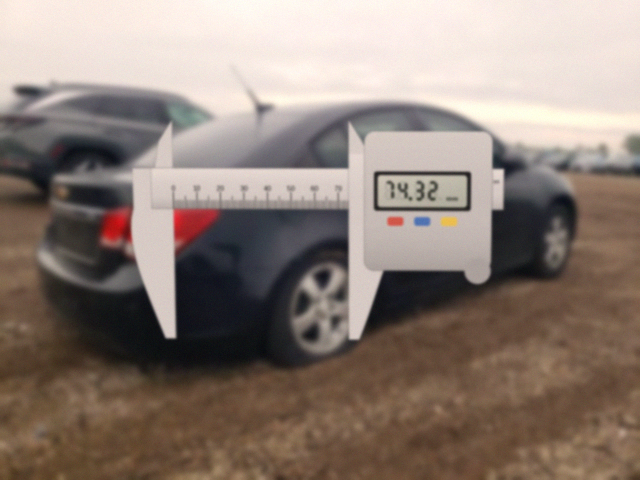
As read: 74.32 mm
